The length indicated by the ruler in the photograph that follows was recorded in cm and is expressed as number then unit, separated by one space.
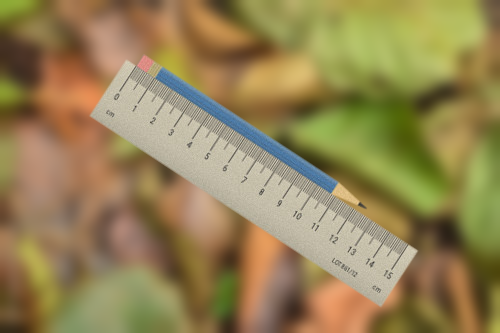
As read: 12.5 cm
